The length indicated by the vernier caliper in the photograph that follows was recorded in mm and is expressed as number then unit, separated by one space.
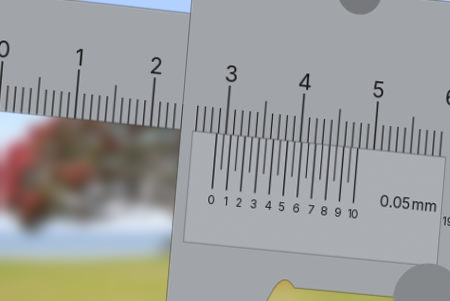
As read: 28.8 mm
